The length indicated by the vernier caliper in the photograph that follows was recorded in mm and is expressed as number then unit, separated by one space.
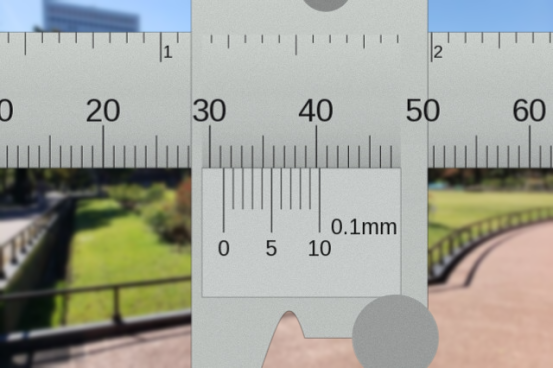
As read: 31.3 mm
